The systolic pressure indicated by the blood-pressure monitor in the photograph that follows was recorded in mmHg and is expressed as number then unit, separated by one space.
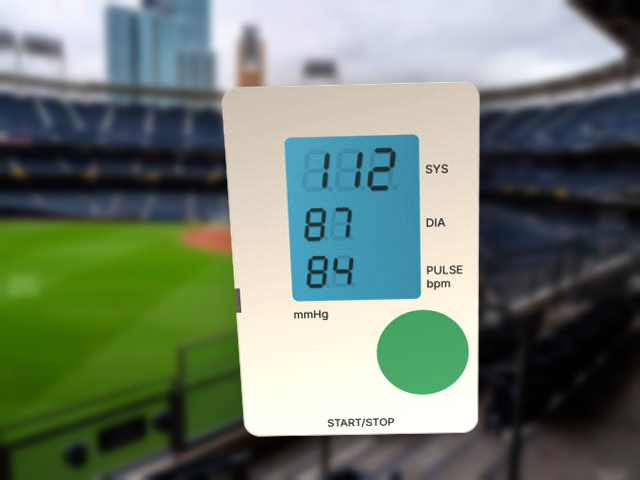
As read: 112 mmHg
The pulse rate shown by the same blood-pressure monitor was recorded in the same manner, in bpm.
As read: 84 bpm
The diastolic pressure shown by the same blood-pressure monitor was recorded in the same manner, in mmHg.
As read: 87 mmHg
